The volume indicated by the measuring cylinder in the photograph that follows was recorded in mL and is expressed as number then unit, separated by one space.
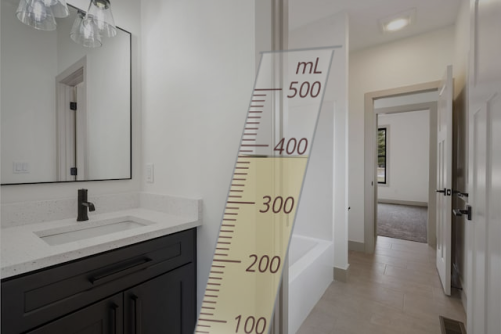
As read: 380 mL
